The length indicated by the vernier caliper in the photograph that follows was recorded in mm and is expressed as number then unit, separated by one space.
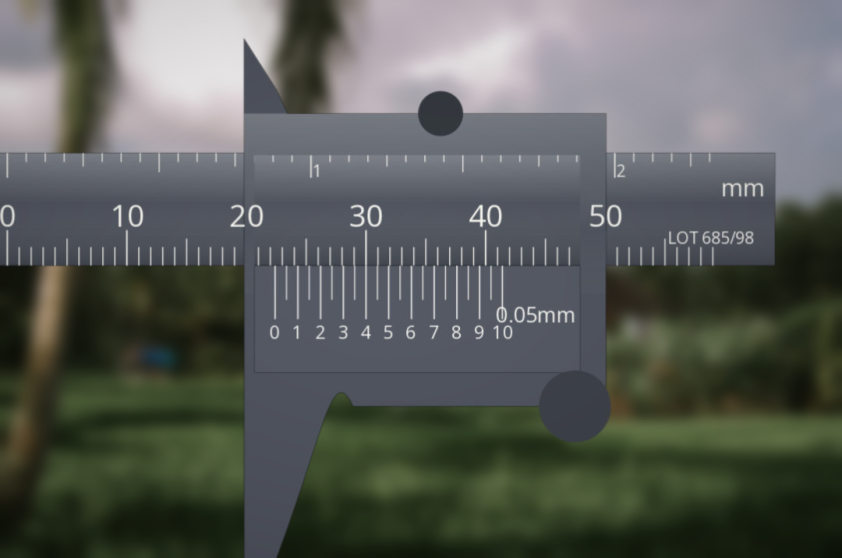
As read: 22.4 mm
